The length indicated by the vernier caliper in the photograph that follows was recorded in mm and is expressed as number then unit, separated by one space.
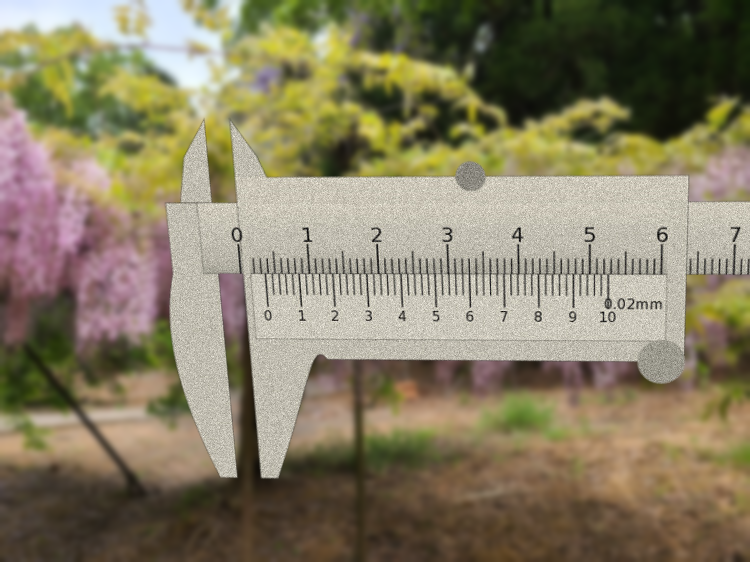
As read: 3.6 mm
